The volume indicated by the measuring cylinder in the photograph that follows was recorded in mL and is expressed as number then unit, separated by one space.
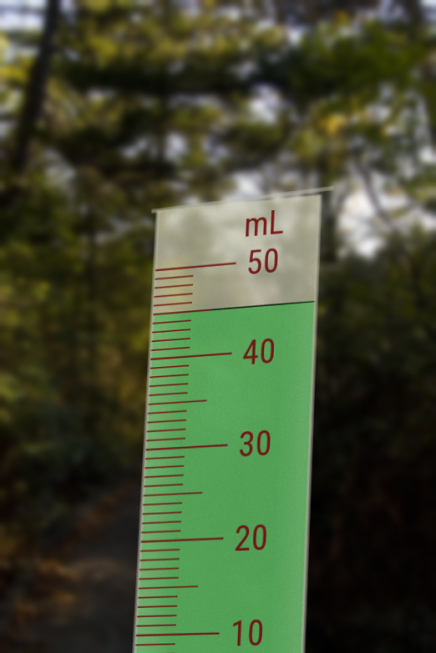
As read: 45 mL
